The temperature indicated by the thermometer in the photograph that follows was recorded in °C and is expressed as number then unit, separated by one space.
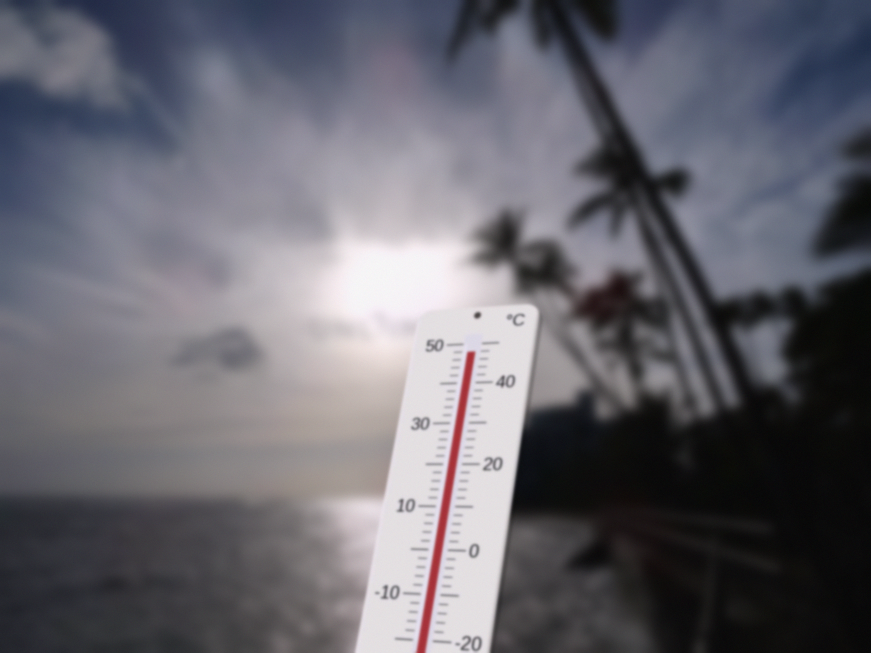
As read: 48 °C
